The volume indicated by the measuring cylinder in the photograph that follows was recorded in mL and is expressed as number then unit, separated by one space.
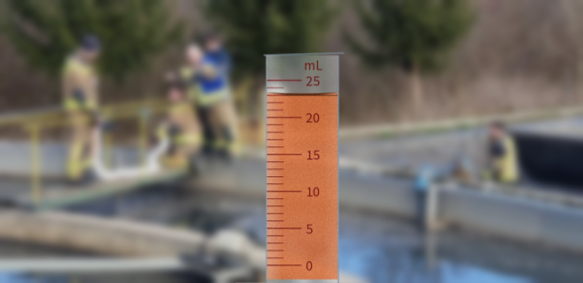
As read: 23 mL
